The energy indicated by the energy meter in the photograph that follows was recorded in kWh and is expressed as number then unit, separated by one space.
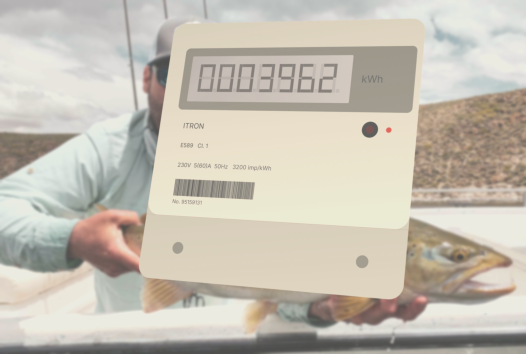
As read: 3962 kWh
